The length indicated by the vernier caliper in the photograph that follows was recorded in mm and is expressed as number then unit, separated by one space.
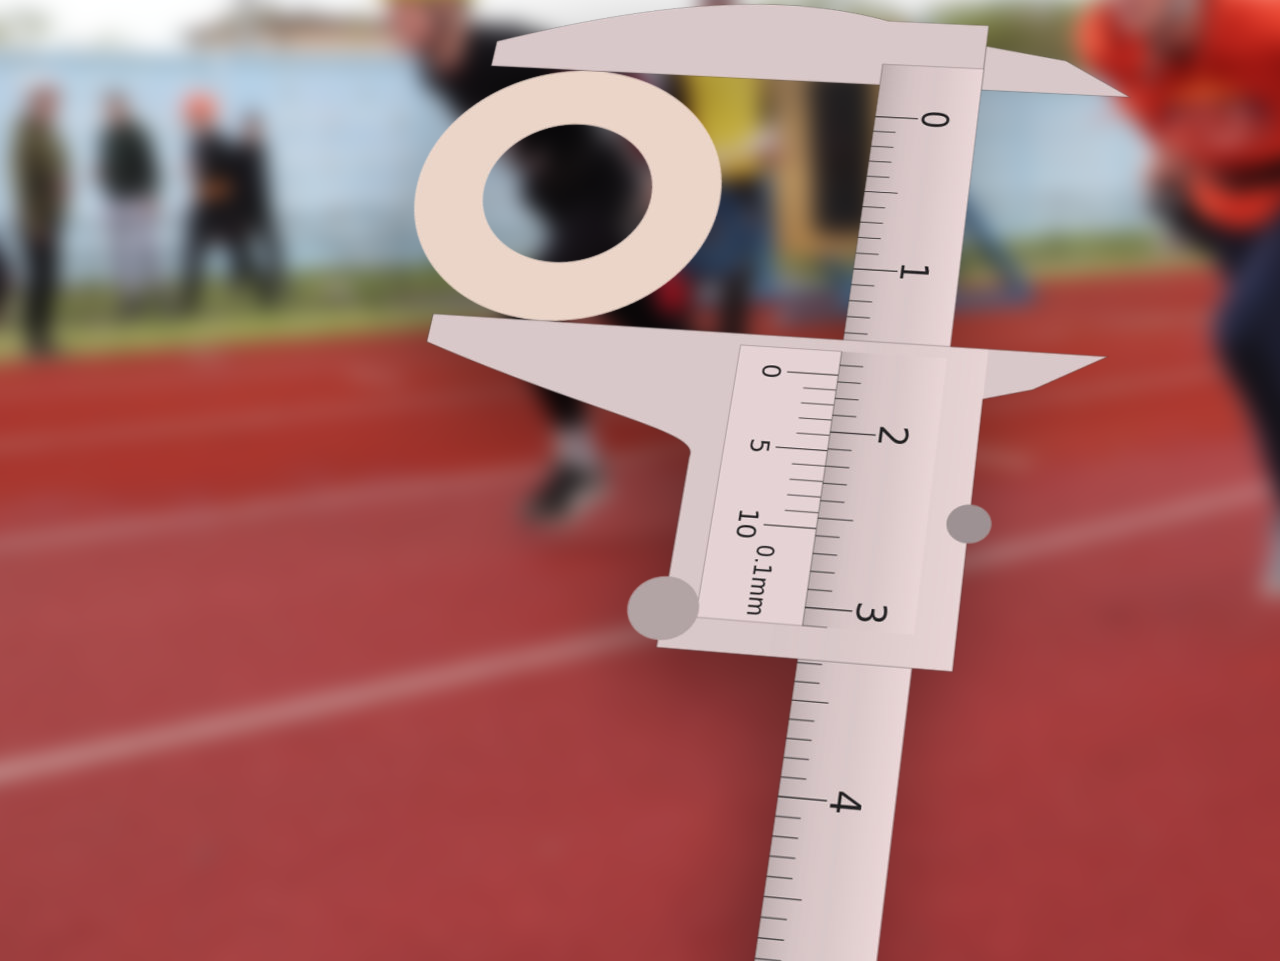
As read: 16.6 mm
